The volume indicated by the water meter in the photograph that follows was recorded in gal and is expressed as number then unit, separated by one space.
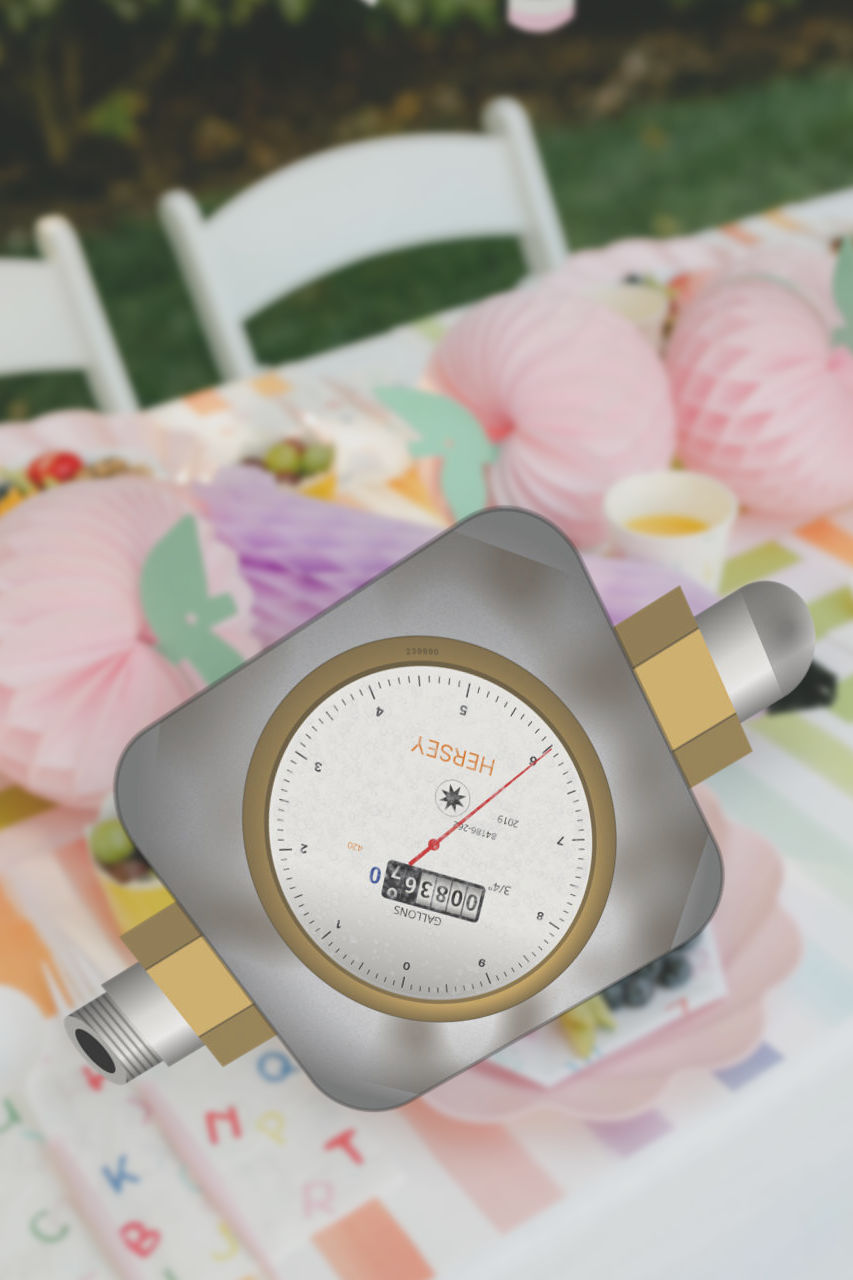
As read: 83666.0 gal
